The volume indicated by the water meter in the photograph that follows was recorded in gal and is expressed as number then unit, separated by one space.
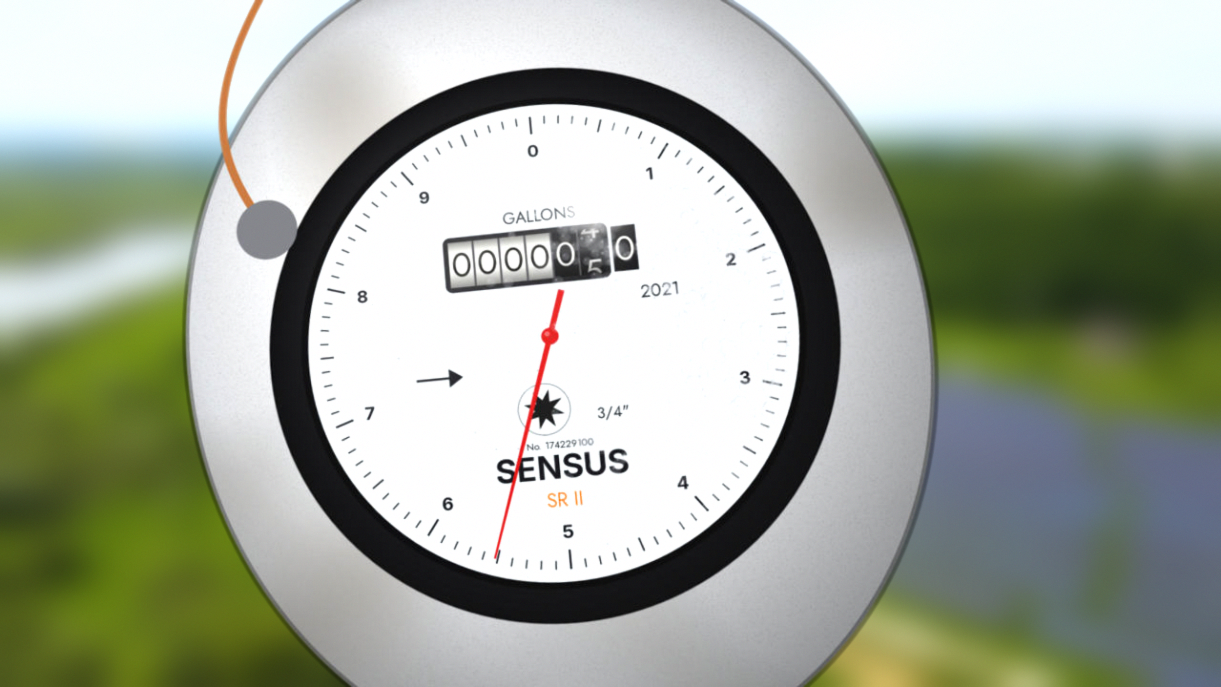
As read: 45.5 gal
